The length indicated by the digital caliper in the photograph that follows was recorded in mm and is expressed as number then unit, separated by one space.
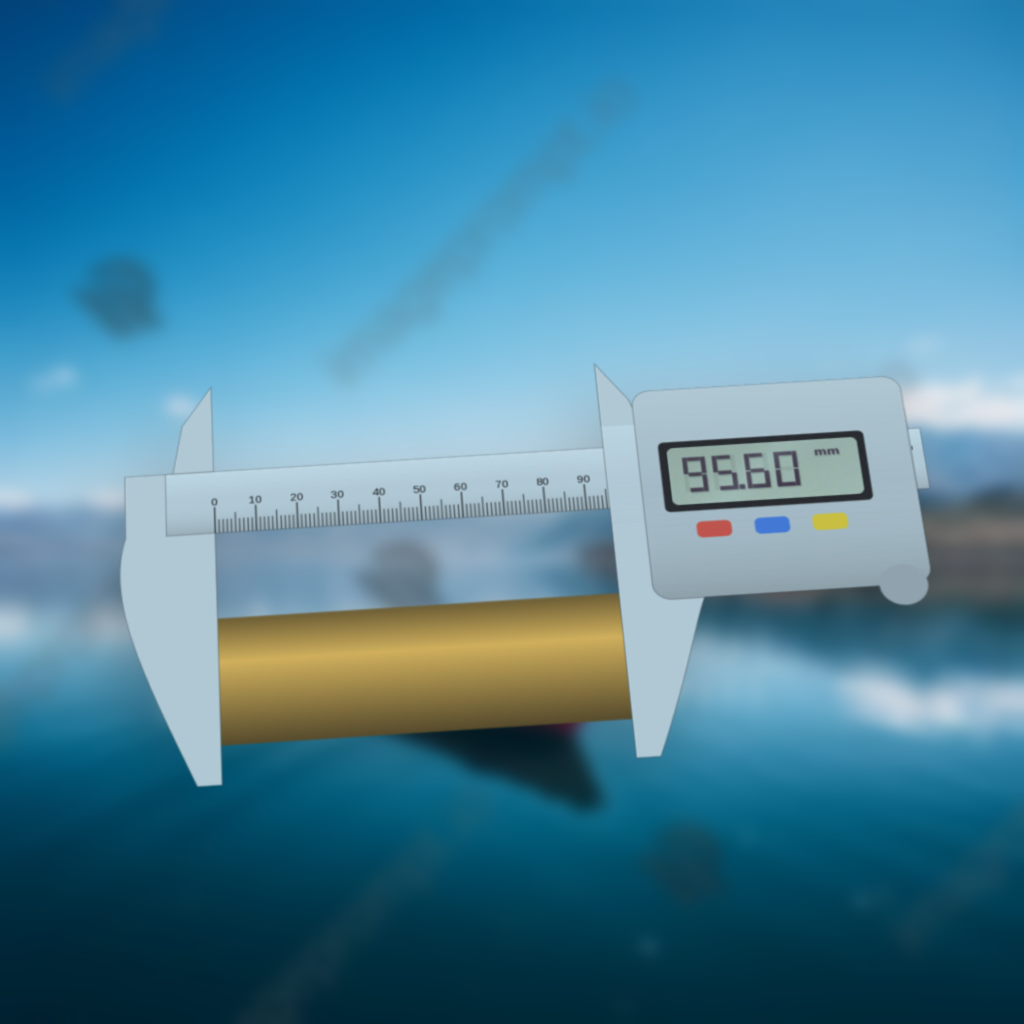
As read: 95.60 mm
